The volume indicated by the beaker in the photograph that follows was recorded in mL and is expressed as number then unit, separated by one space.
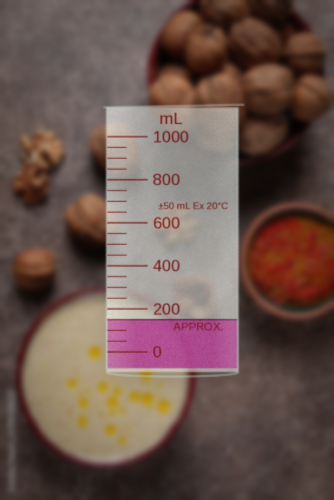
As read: 150 mL
